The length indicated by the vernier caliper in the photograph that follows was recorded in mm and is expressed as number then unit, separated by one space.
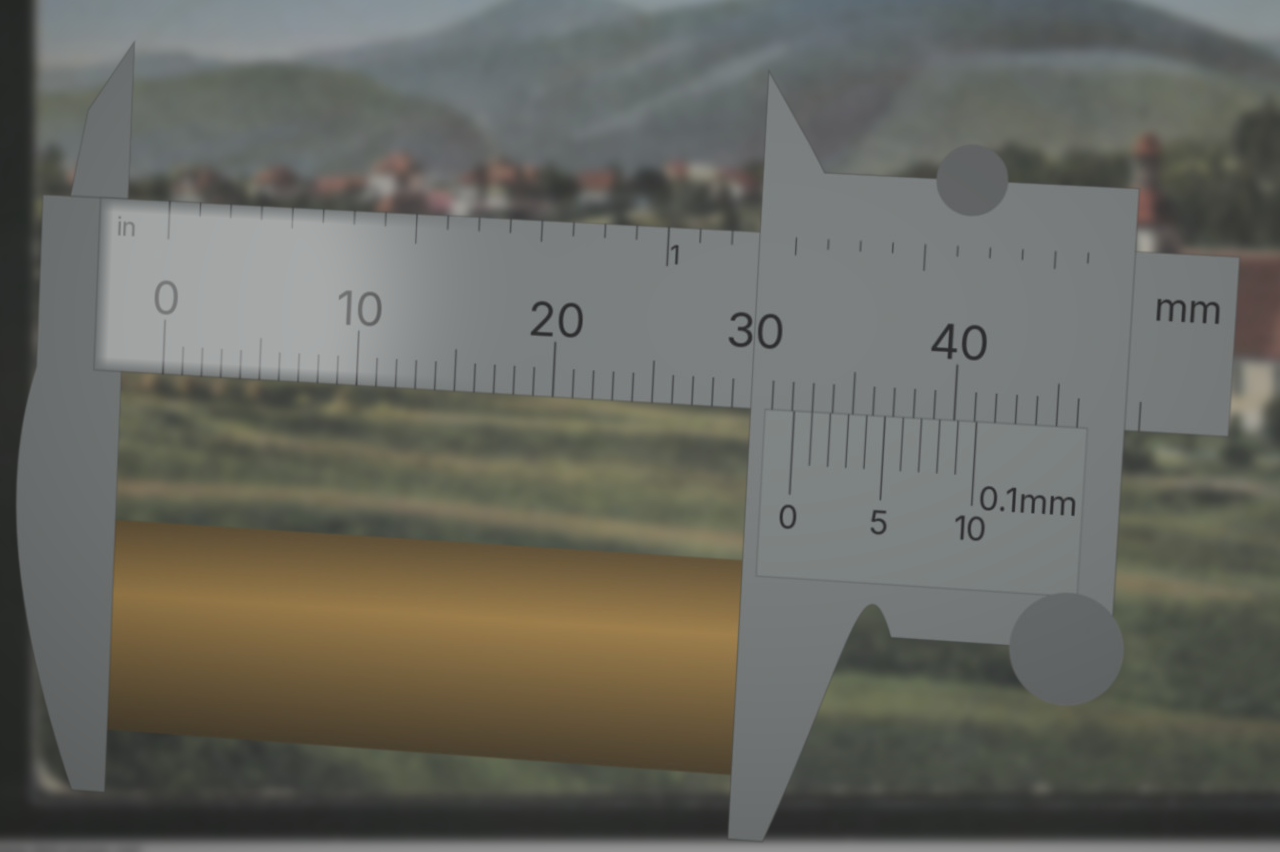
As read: 32.1 mm
